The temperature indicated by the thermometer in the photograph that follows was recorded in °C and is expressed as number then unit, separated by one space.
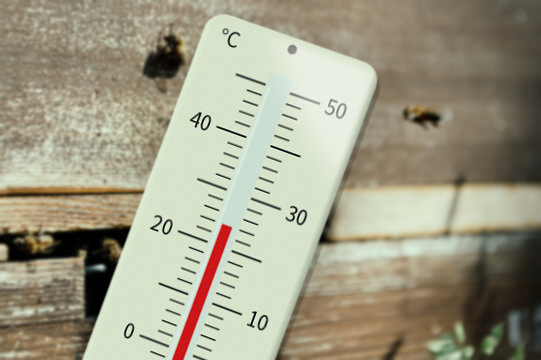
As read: 24 °C
